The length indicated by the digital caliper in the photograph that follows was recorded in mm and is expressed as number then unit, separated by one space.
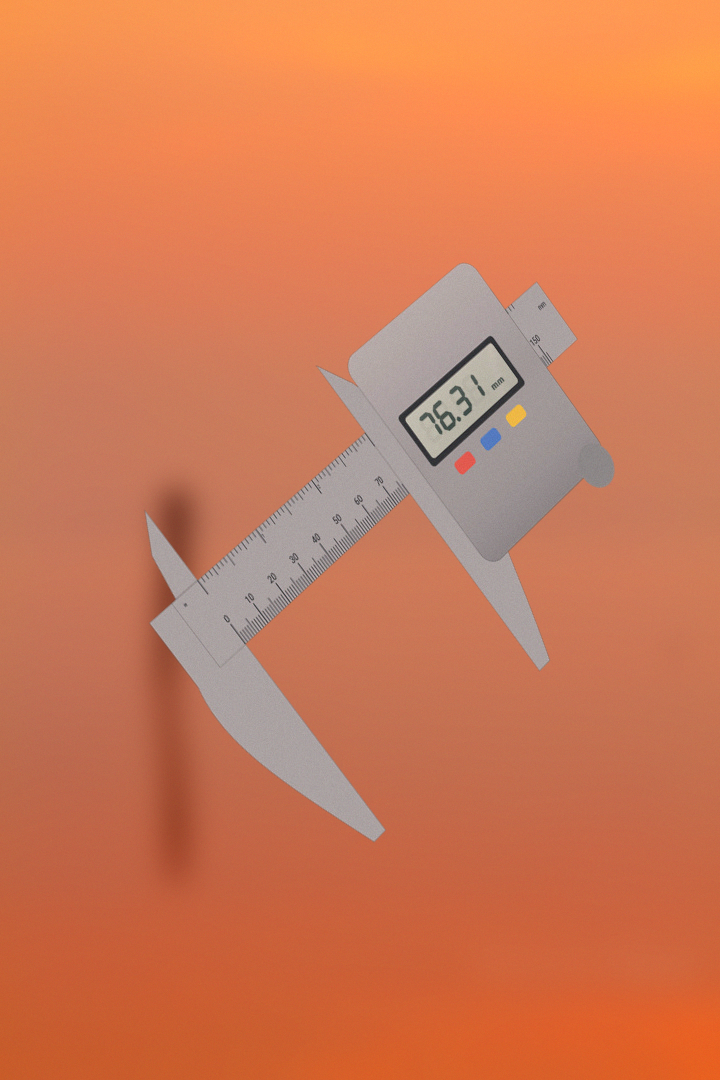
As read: 76.31 mm
